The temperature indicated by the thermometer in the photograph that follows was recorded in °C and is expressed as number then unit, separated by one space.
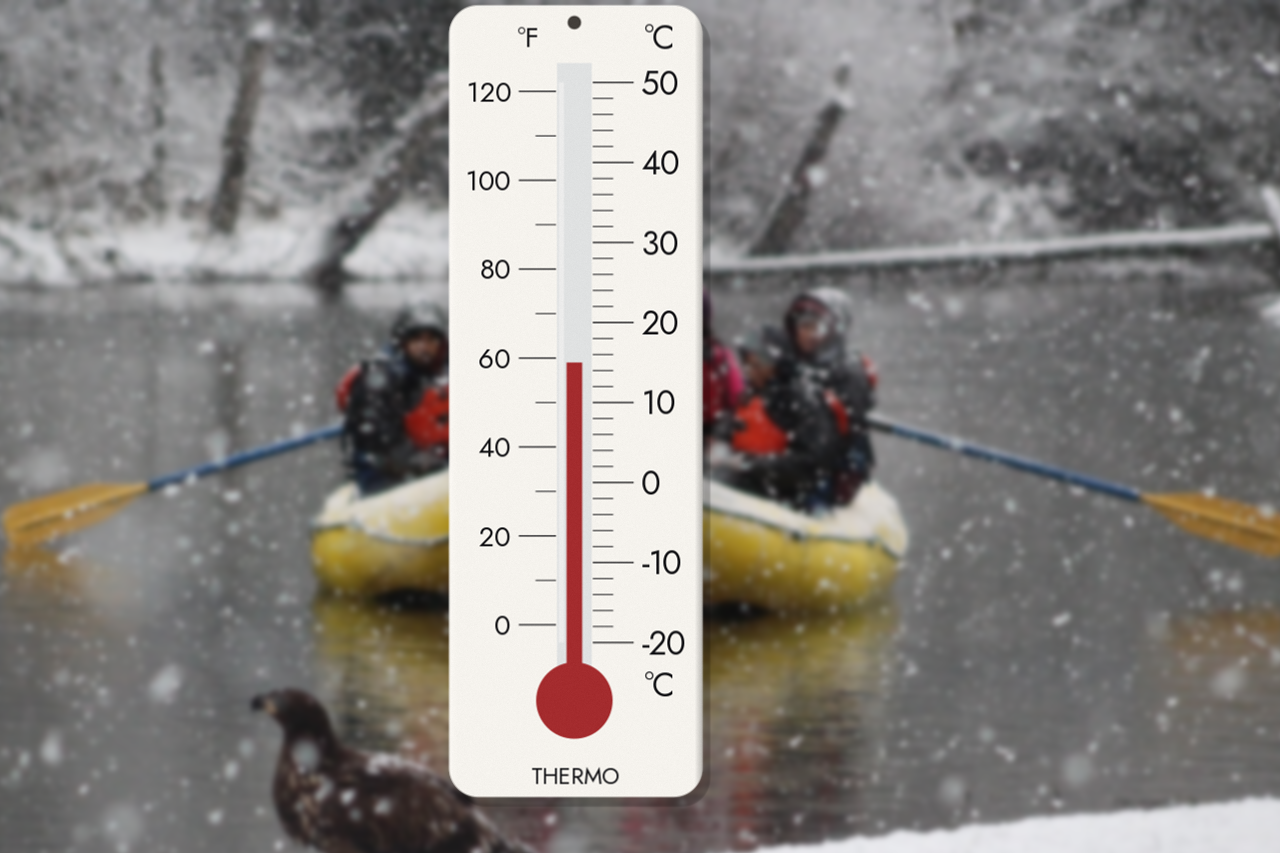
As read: 15 °C
